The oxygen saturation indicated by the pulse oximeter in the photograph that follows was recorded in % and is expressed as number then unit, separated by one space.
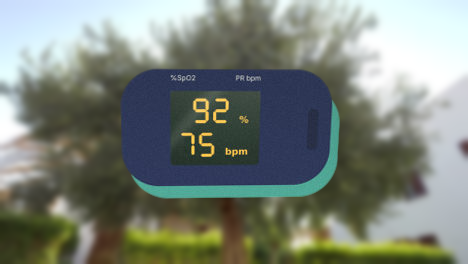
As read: 92 %
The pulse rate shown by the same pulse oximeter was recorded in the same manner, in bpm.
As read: 75 bpm
